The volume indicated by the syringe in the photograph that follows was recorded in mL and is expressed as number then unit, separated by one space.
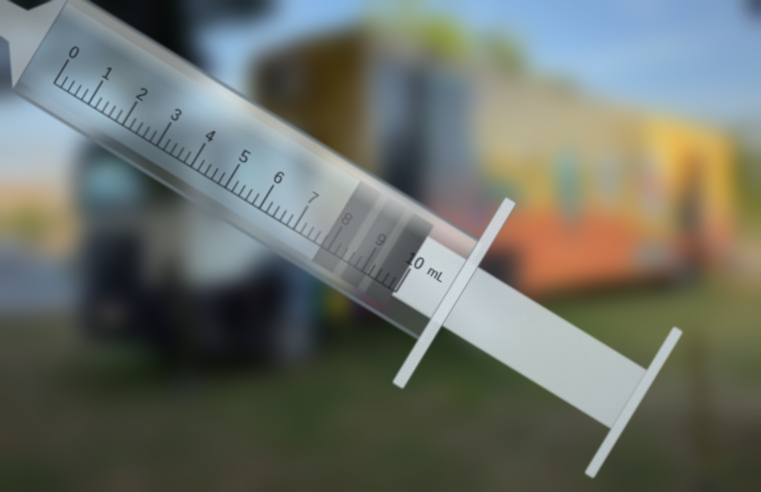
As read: 7.8 mL
